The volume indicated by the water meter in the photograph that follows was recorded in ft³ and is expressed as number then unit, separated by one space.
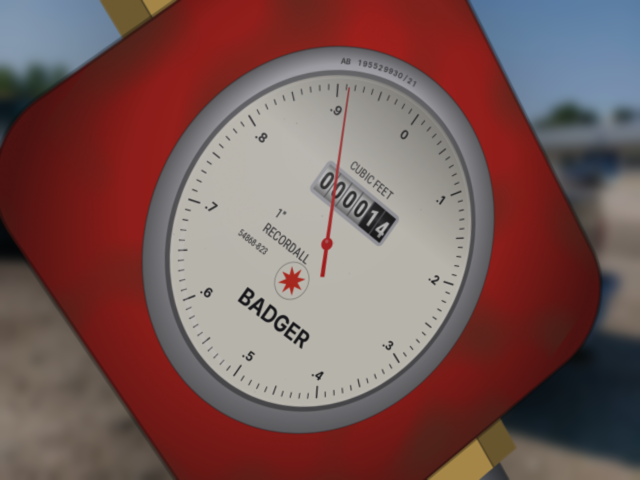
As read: 13.91 ft³
